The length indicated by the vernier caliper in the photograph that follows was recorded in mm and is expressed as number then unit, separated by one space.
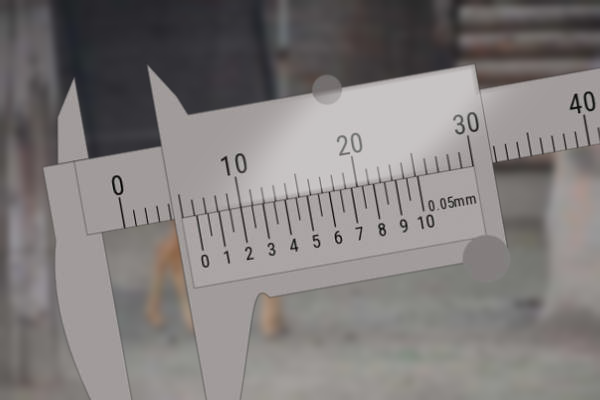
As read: 6.2 mm
